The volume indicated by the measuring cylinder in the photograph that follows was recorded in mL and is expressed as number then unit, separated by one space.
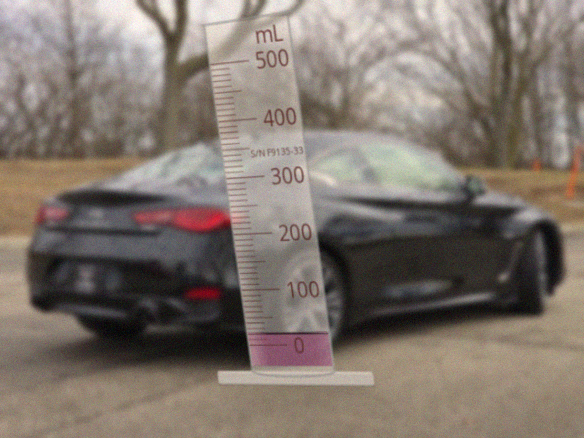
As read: 20 mL
